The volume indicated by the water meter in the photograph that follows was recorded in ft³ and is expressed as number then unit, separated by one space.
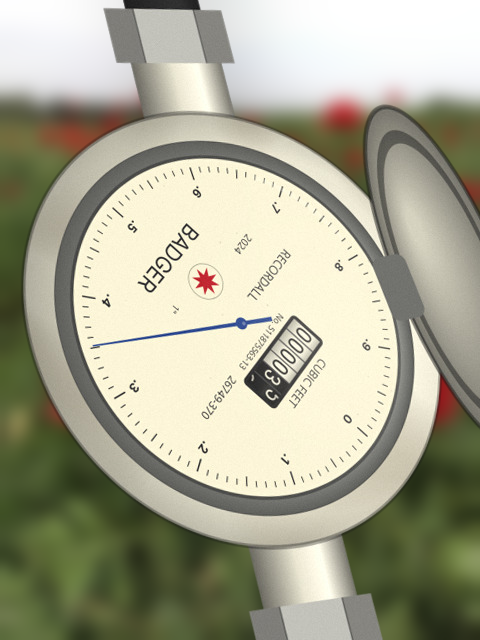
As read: 35.35 ft³
